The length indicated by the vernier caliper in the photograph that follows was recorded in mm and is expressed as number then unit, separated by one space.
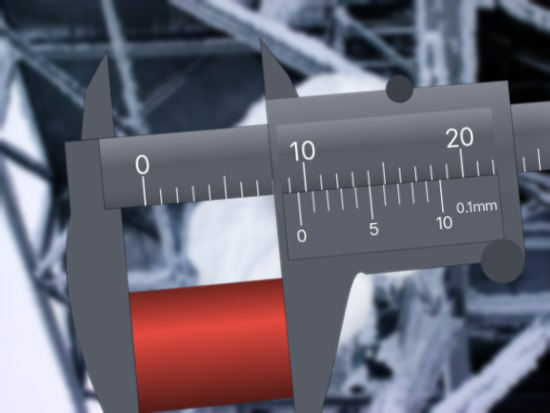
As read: 9.5 mm
